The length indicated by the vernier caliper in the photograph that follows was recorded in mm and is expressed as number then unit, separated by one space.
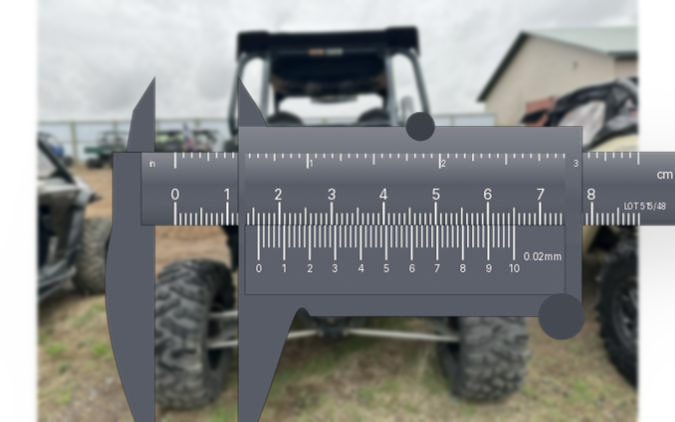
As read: 16.0 mm
